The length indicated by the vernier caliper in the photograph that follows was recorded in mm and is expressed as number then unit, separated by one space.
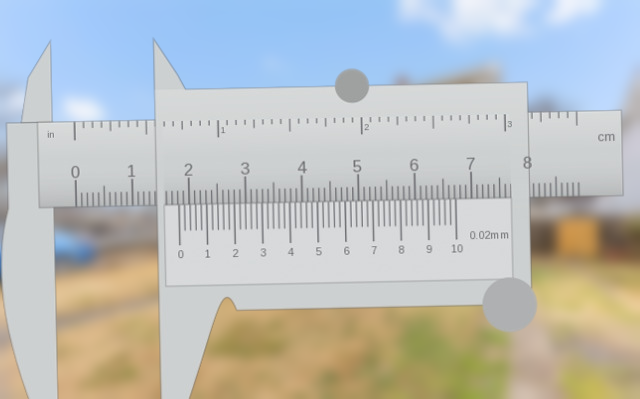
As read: 18.2 mm
